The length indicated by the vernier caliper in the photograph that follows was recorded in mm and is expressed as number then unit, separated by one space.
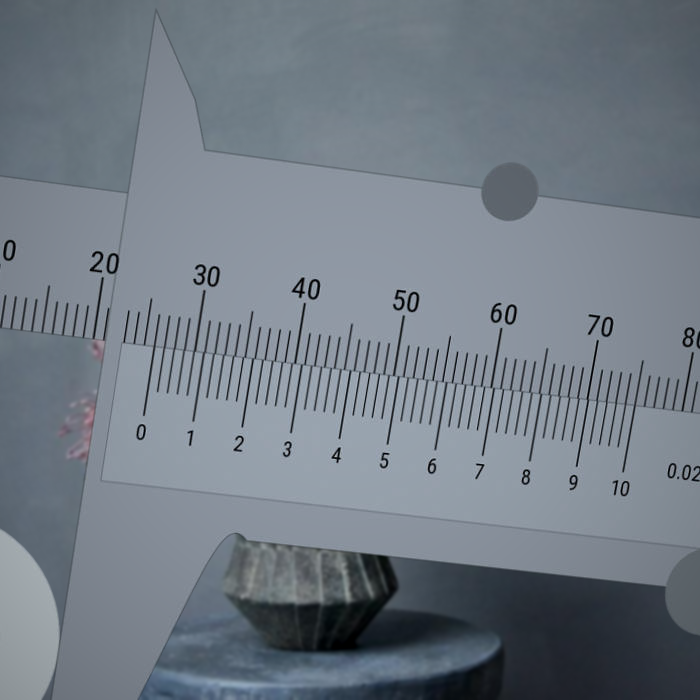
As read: 26.0 mm
